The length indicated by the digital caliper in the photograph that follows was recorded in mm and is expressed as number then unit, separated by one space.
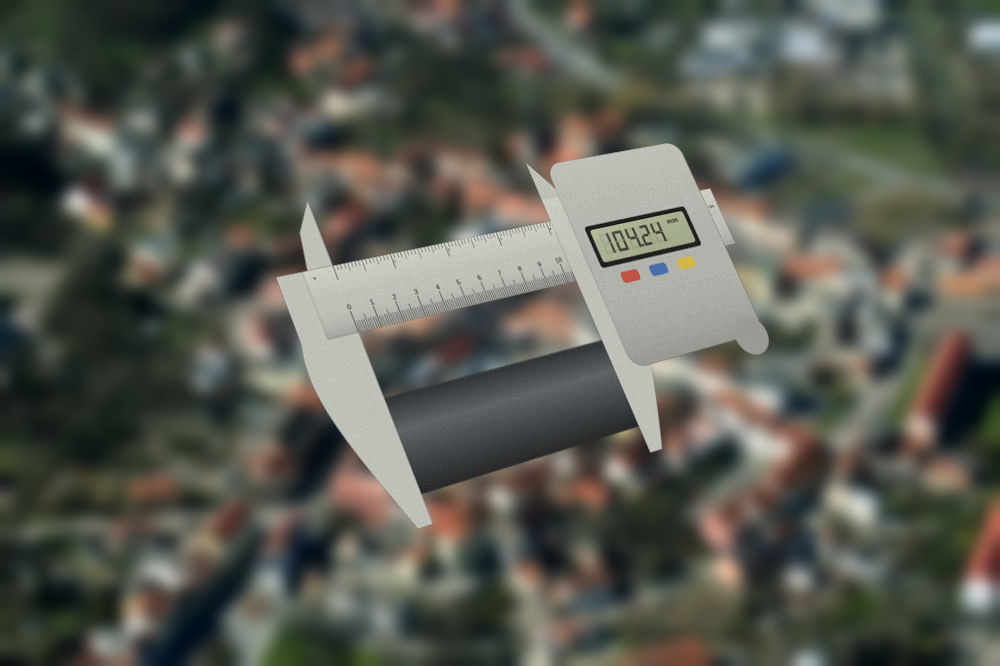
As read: 104.24 mm
